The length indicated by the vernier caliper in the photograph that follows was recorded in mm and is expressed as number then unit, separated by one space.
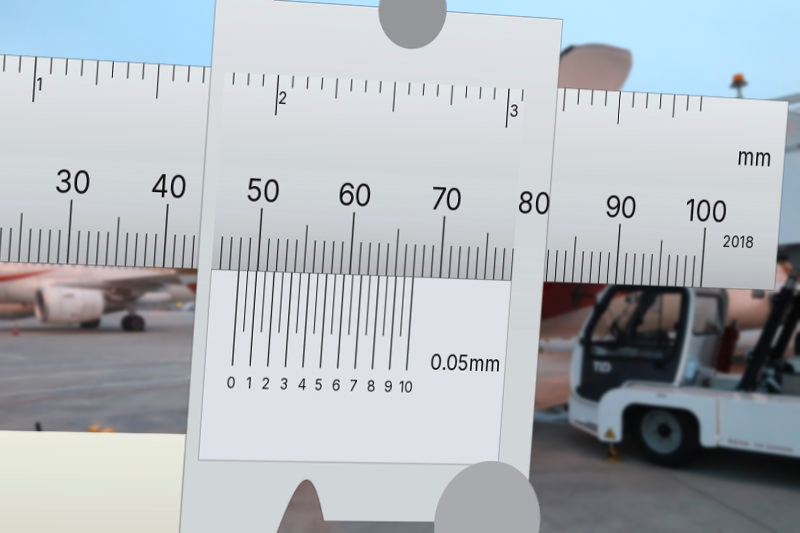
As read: 48.0 mm
